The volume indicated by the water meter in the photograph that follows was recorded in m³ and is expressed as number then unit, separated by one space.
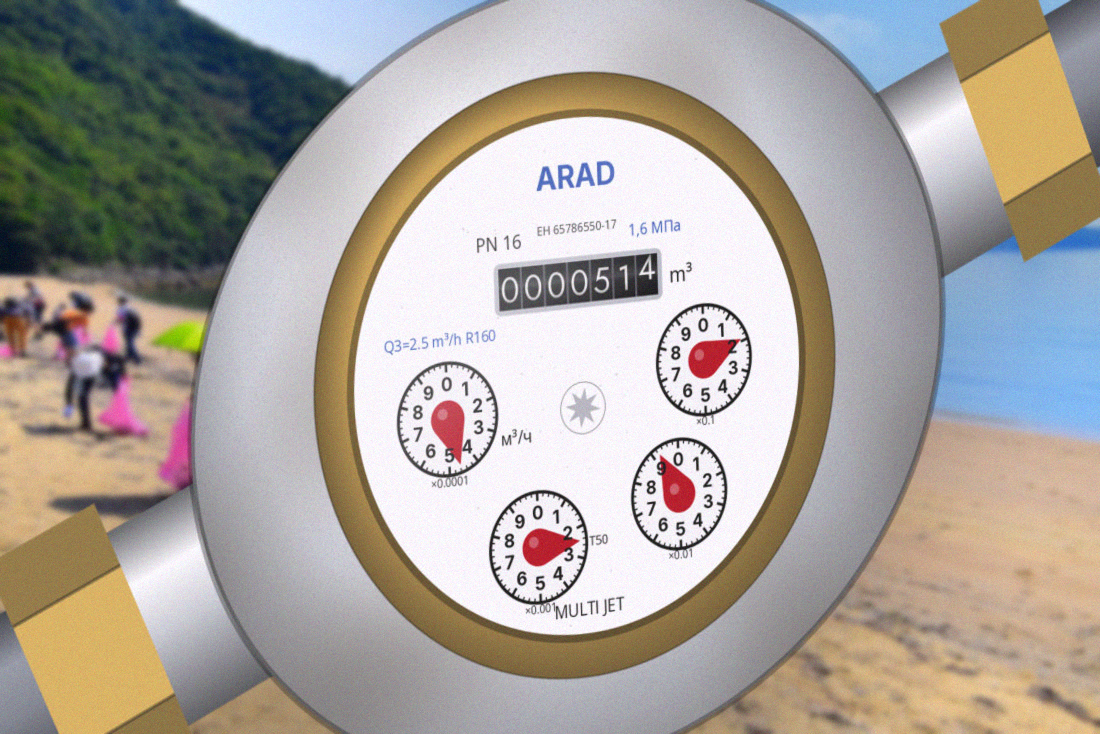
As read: 514.1924 m³
